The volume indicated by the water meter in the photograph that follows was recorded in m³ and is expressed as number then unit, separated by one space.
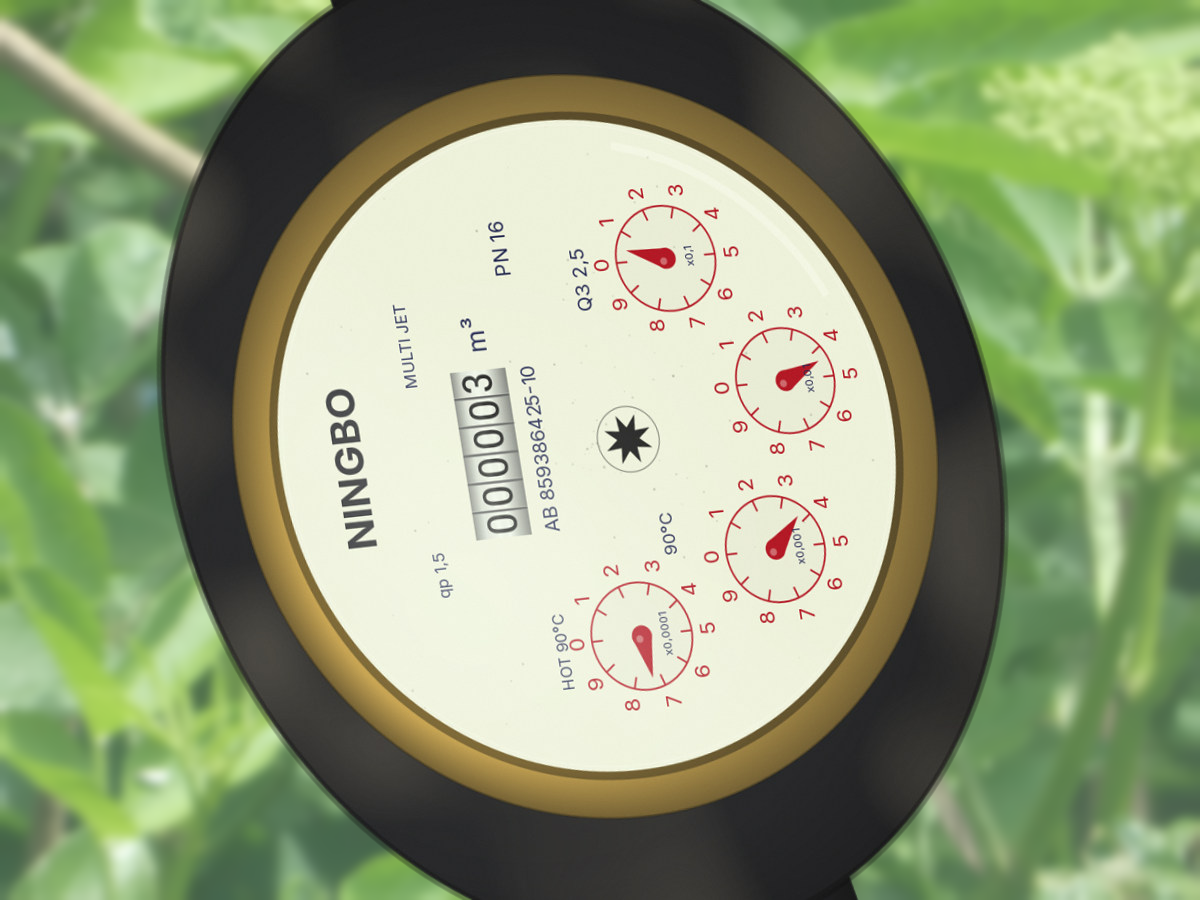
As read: 3.0437 m³
